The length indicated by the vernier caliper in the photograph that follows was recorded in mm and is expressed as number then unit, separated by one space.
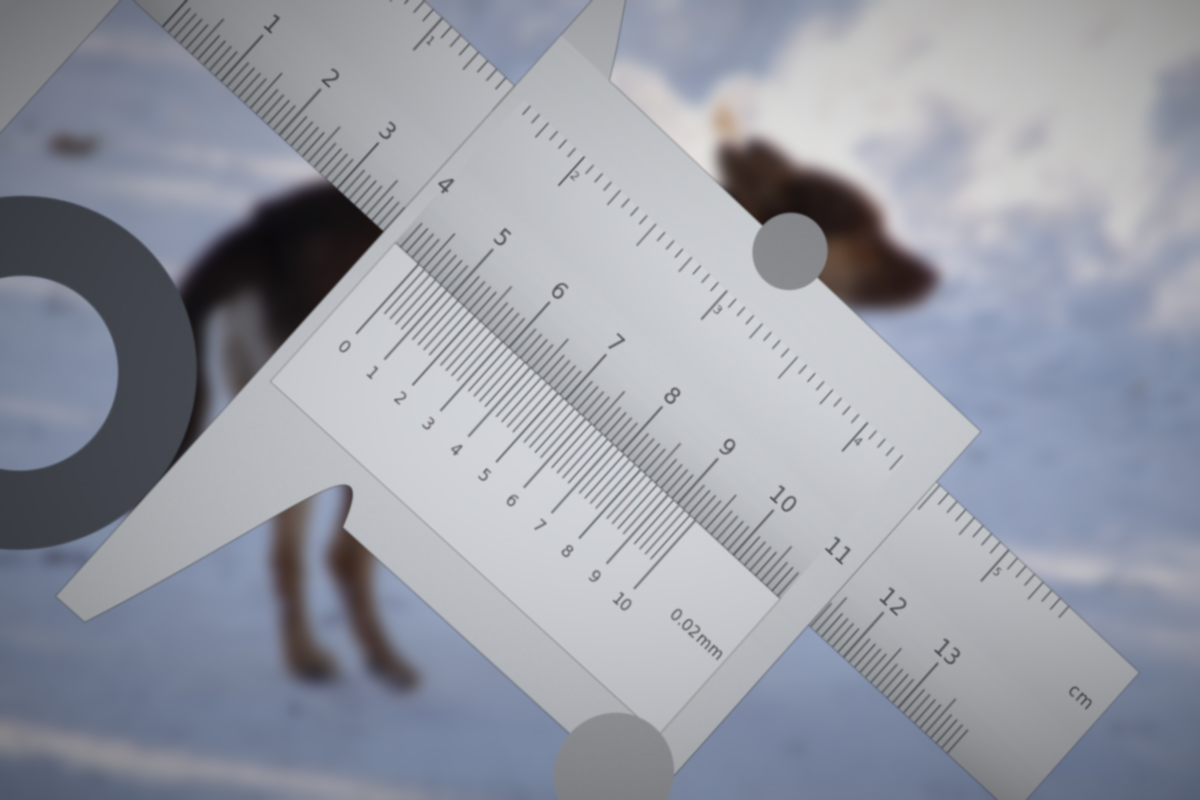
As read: 44.2 mm
